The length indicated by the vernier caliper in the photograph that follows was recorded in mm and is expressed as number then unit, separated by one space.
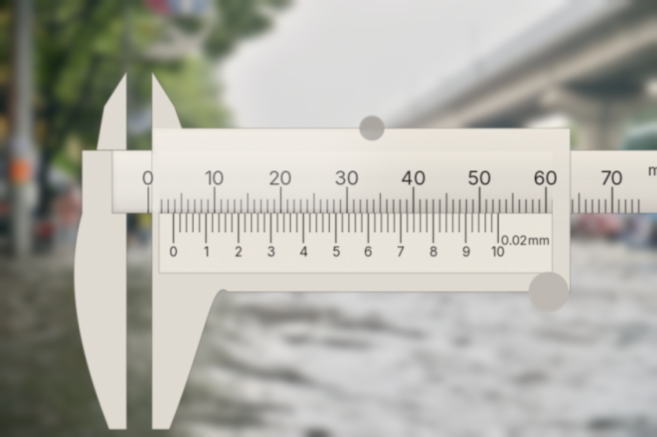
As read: 3.8 mm
